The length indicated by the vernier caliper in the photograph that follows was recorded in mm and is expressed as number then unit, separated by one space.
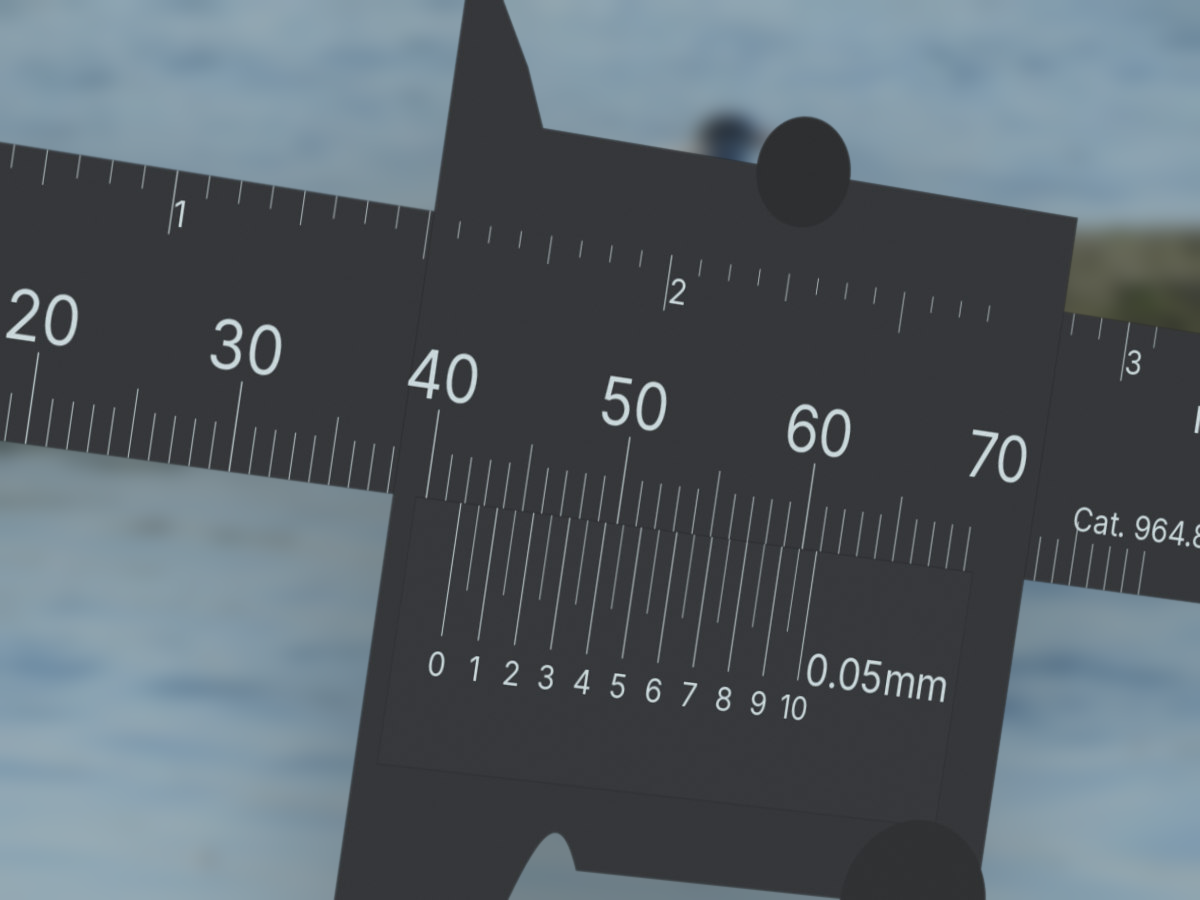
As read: 41.8 mm
